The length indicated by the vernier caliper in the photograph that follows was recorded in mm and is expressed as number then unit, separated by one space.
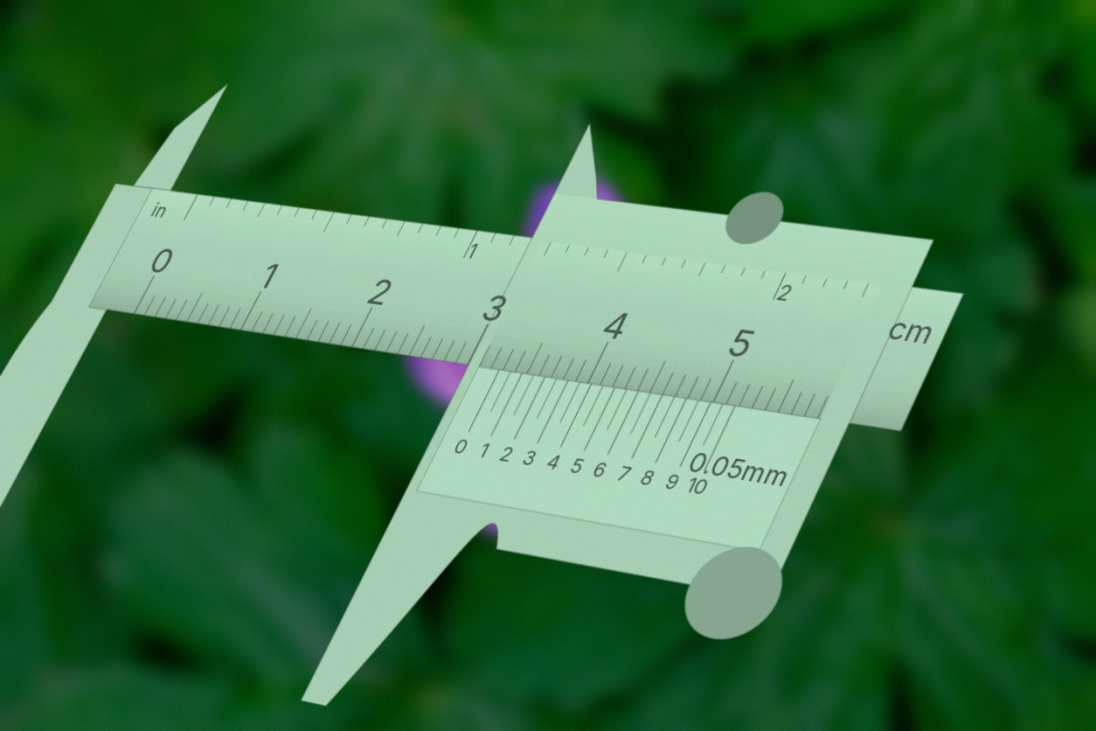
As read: 32.7 mm
